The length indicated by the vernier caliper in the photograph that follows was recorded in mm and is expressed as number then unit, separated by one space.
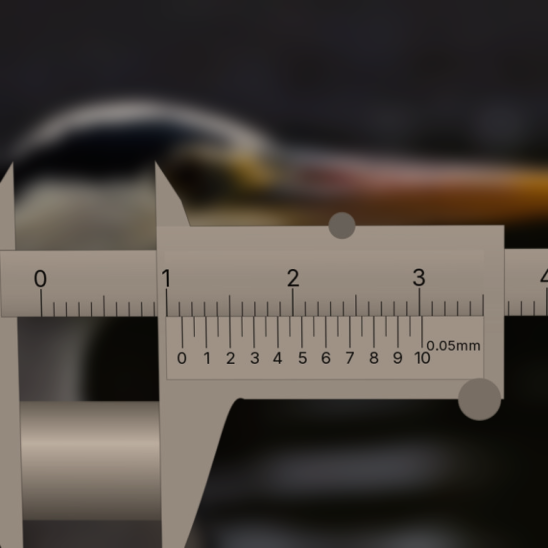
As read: 11.2 mm
